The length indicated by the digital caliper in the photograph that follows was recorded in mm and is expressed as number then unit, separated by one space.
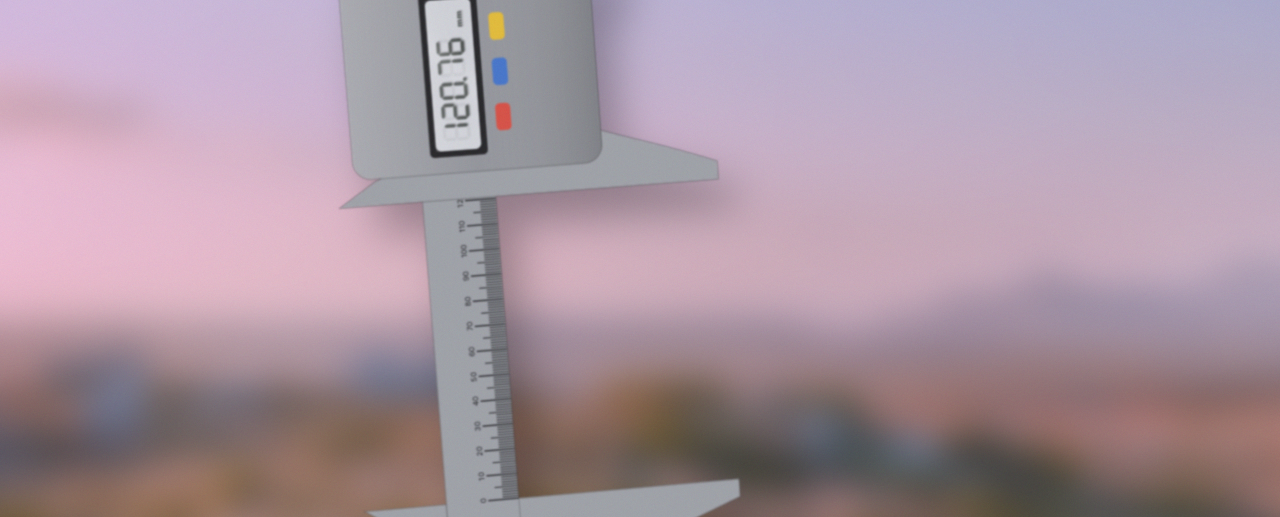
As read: 120.76 mm
